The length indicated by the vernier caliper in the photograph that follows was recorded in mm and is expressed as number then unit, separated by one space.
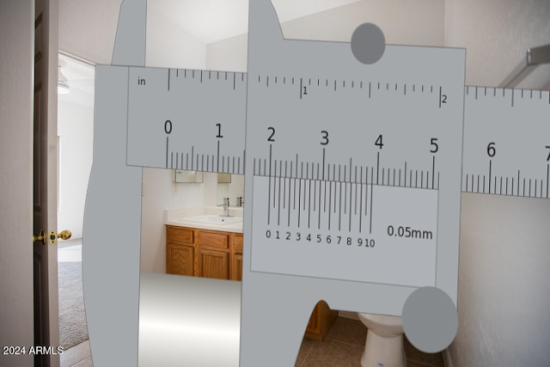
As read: 20.0 mm
